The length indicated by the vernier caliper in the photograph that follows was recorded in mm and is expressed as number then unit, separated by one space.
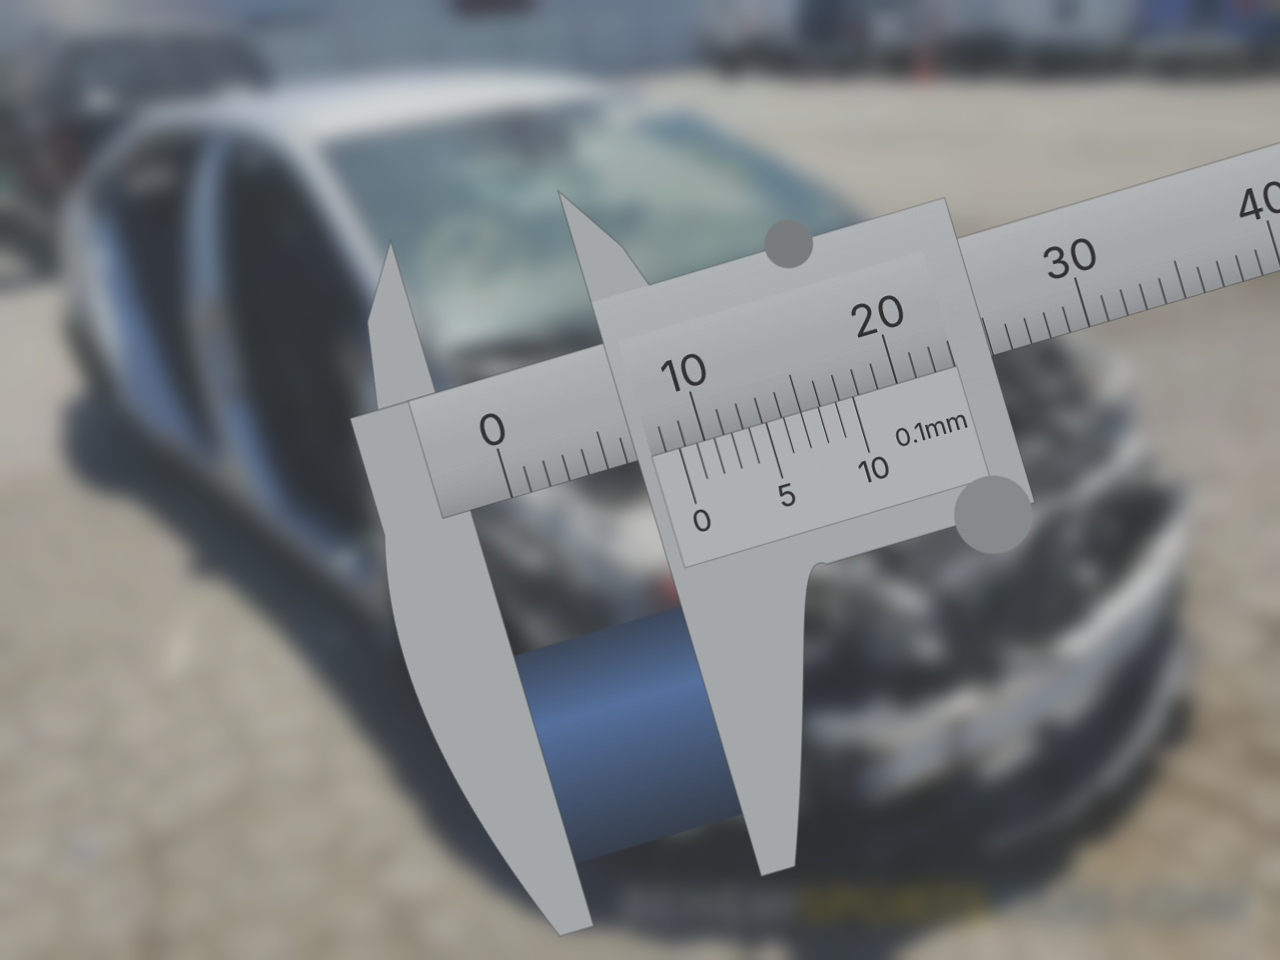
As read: 8.7 mm
